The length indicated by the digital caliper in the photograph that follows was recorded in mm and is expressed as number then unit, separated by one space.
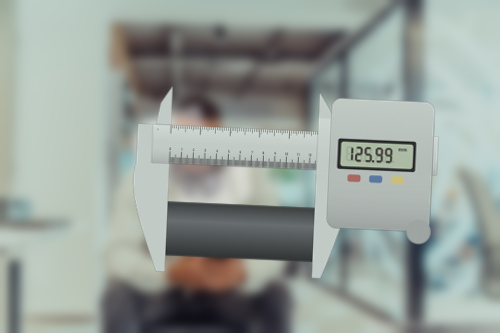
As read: 125.99 mm
